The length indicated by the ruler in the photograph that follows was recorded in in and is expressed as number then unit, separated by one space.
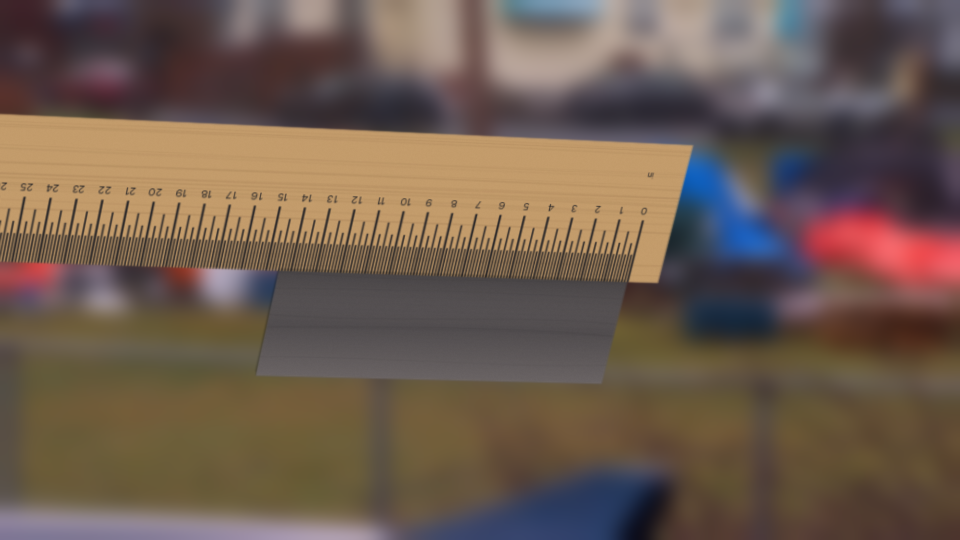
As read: 14.5 in
